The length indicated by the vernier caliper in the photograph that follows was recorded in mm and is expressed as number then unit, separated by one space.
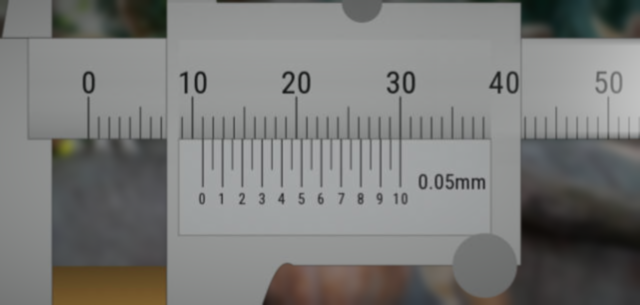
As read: 11.0 mm
